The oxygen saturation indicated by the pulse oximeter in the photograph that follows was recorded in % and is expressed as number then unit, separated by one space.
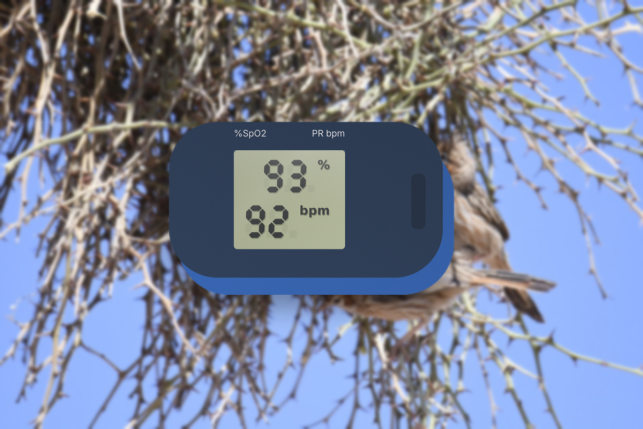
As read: 93 %
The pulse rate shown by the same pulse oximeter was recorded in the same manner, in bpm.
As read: 92 bpm
